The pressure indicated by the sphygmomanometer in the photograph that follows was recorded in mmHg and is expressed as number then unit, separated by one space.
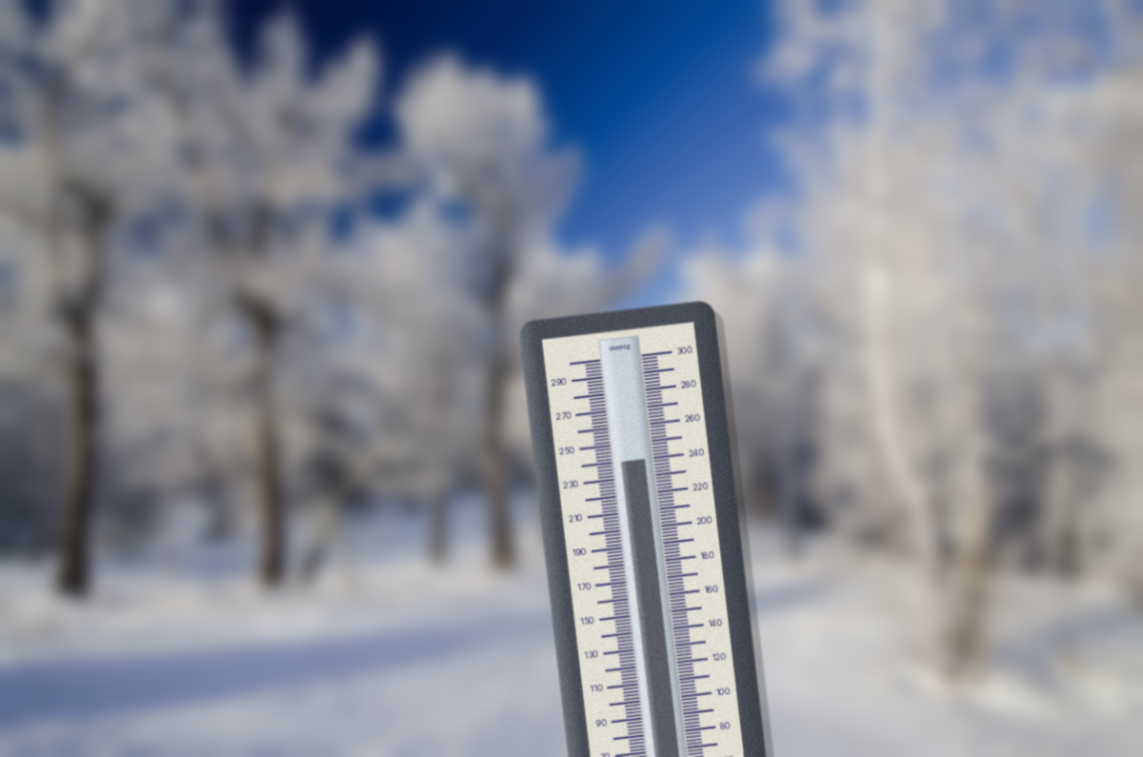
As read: 240 mmHg
